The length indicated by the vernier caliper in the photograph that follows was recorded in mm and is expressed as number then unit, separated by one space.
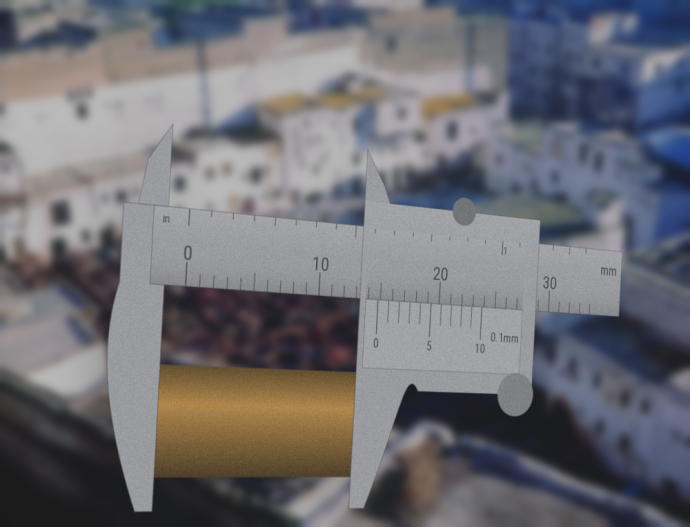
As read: 14.8 mm
